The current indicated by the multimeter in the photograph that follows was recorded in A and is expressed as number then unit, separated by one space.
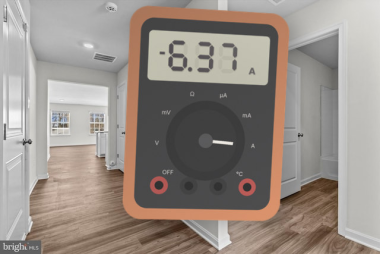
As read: -6.37 A
